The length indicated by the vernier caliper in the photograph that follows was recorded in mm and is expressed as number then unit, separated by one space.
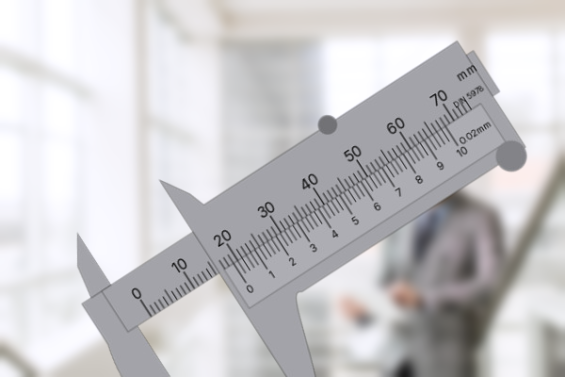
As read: 19.0 mm
